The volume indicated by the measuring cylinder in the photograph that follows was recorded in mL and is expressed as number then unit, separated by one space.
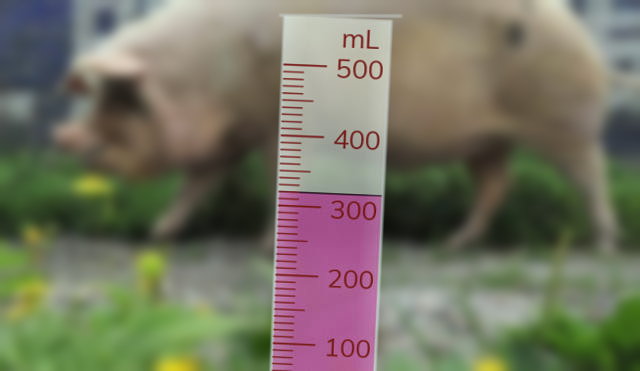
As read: 320 mL
